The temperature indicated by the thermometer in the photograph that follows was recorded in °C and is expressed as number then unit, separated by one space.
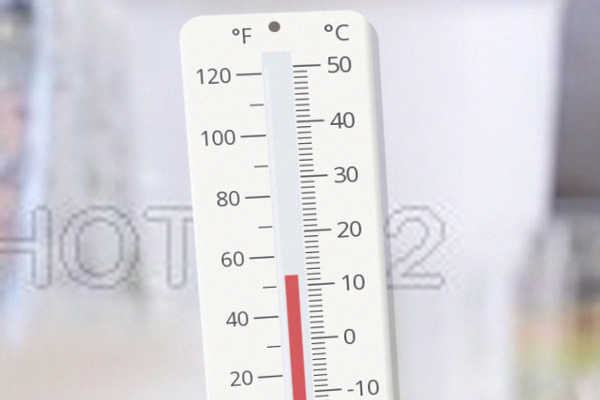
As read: 12 °C
